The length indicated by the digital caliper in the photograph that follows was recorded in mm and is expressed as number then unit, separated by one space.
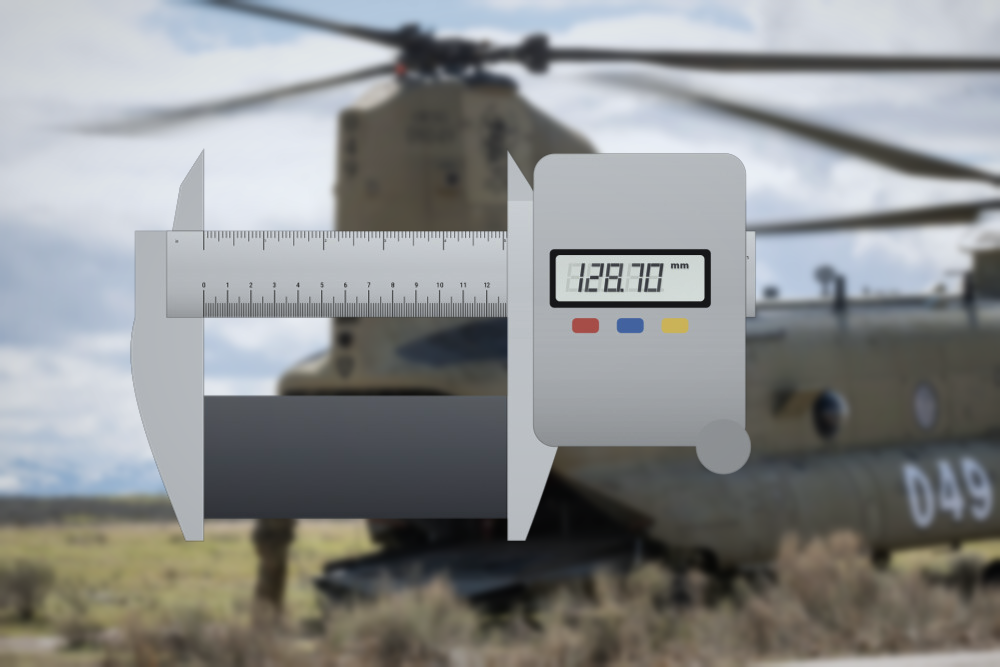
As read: 128.70 mm
